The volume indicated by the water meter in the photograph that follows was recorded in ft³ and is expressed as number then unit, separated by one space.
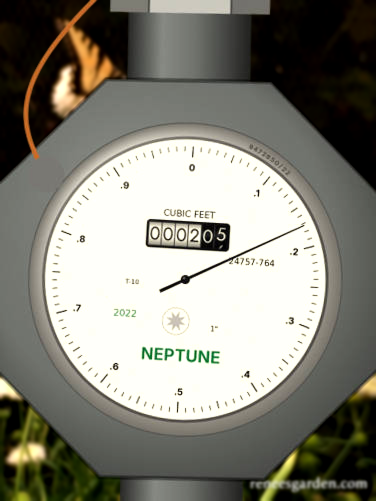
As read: 205.17 ft³
